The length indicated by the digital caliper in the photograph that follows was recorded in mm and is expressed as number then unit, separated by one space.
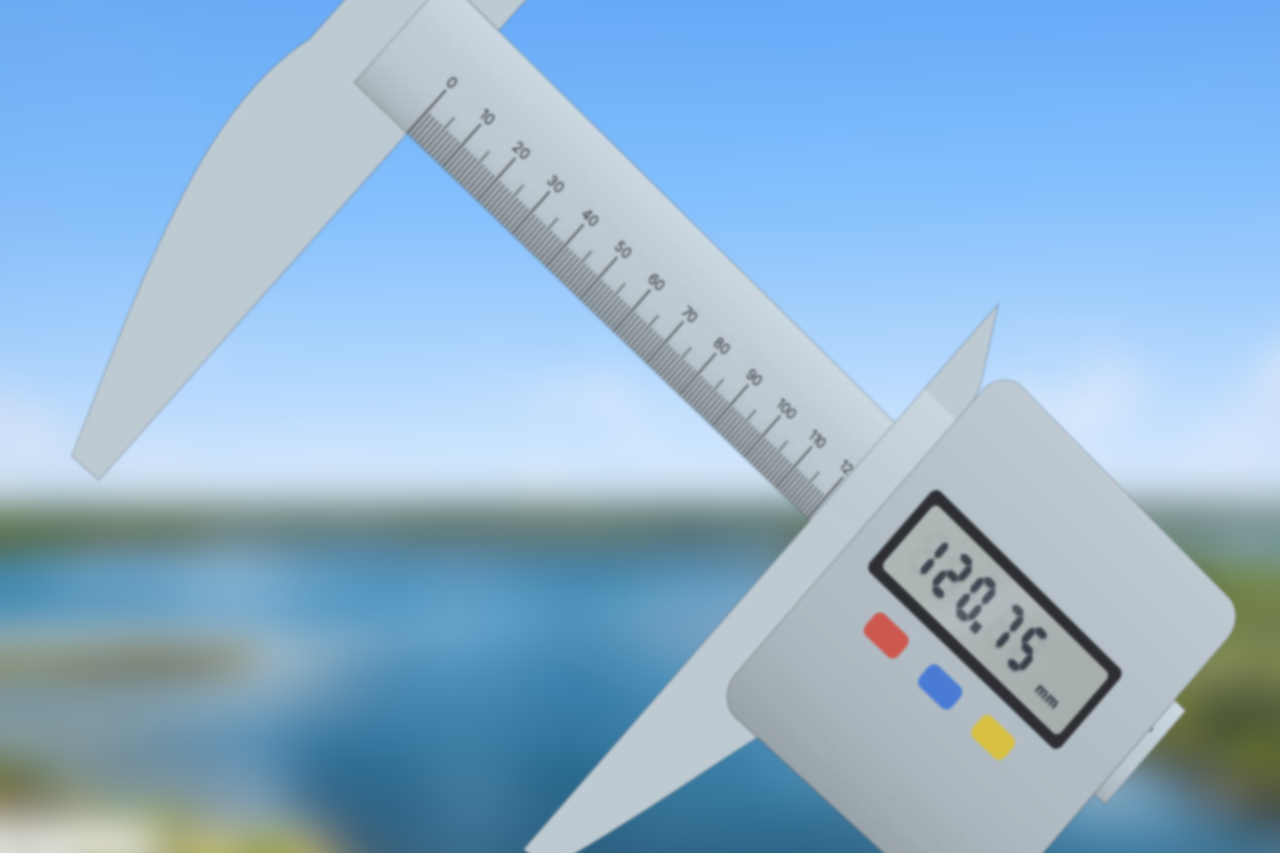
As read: 120.75 mm
